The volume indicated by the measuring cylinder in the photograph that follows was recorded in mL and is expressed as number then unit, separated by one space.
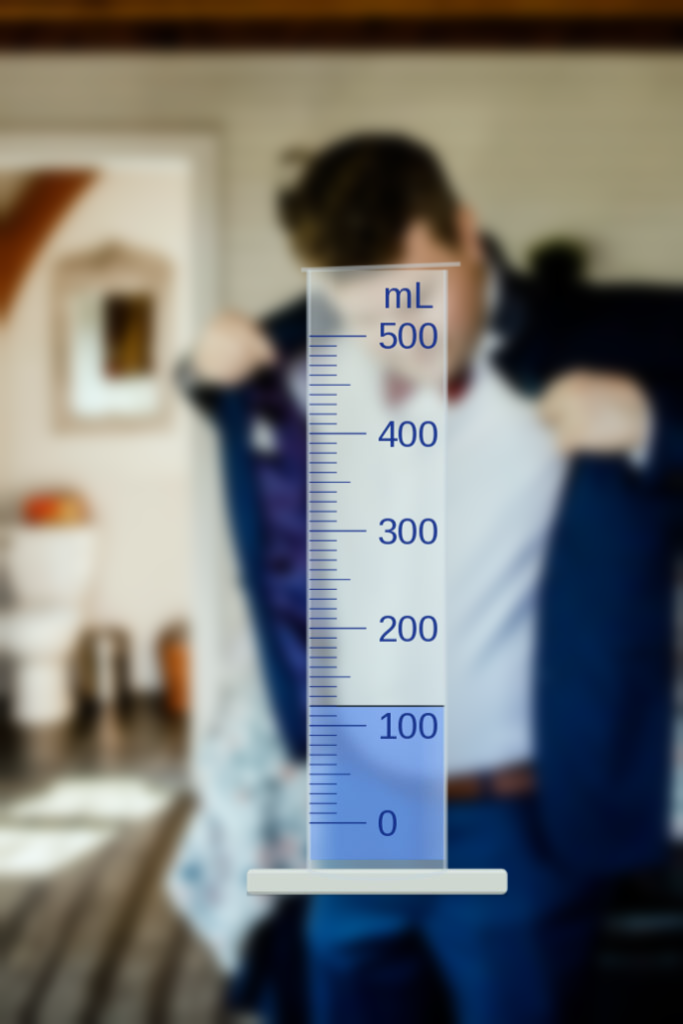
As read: 120 mL
